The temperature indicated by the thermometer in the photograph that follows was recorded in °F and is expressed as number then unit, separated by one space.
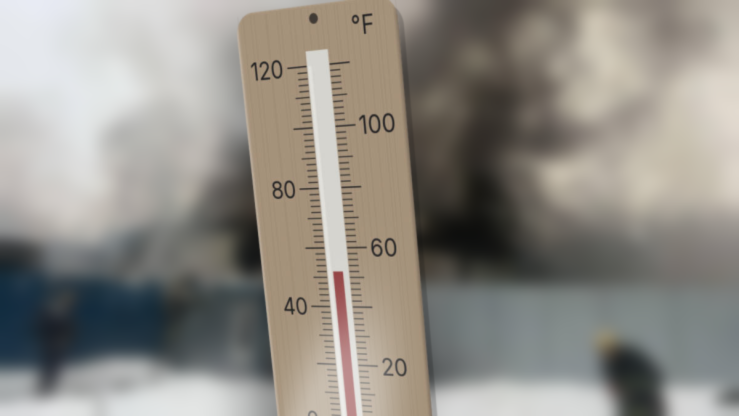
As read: 52 °F
